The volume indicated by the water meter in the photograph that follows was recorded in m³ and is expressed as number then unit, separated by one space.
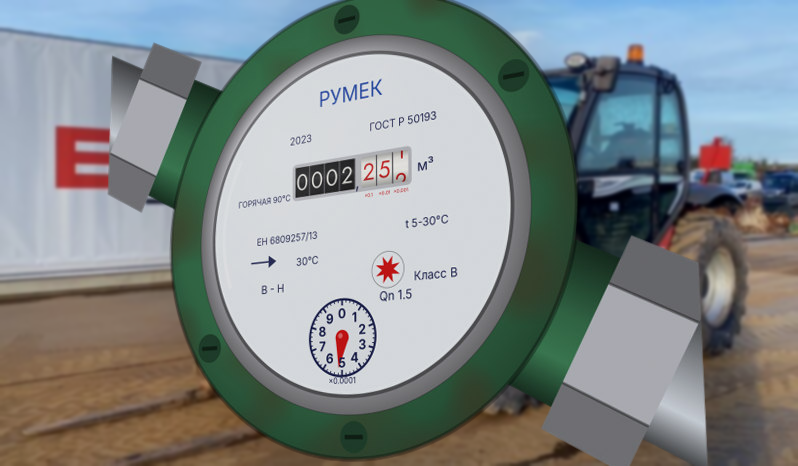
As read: 2.2515 m³
